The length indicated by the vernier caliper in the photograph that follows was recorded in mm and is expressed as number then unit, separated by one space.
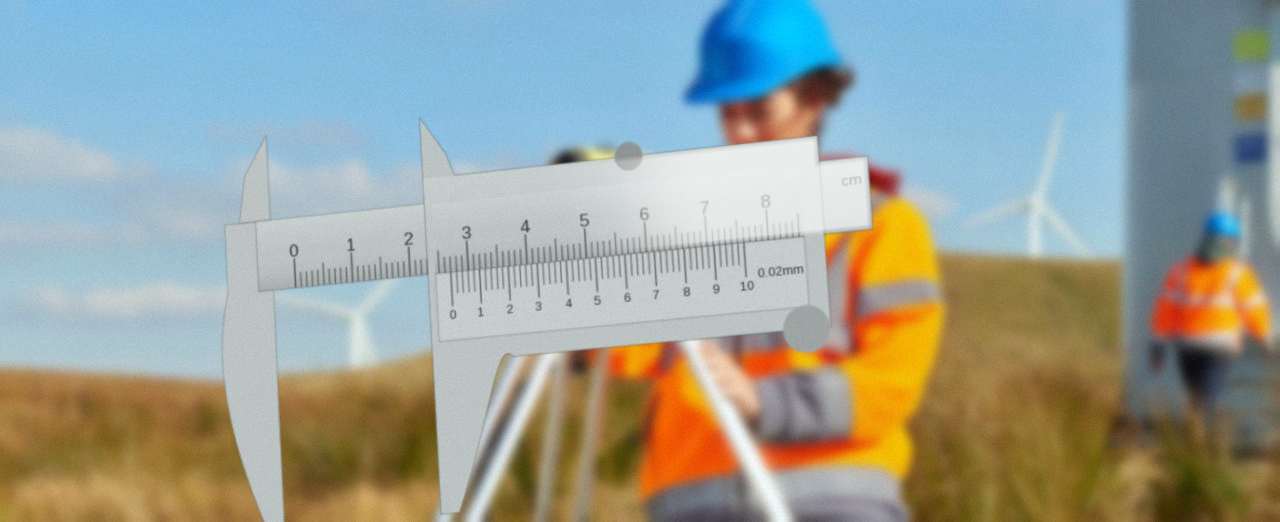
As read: 27.0 mm
